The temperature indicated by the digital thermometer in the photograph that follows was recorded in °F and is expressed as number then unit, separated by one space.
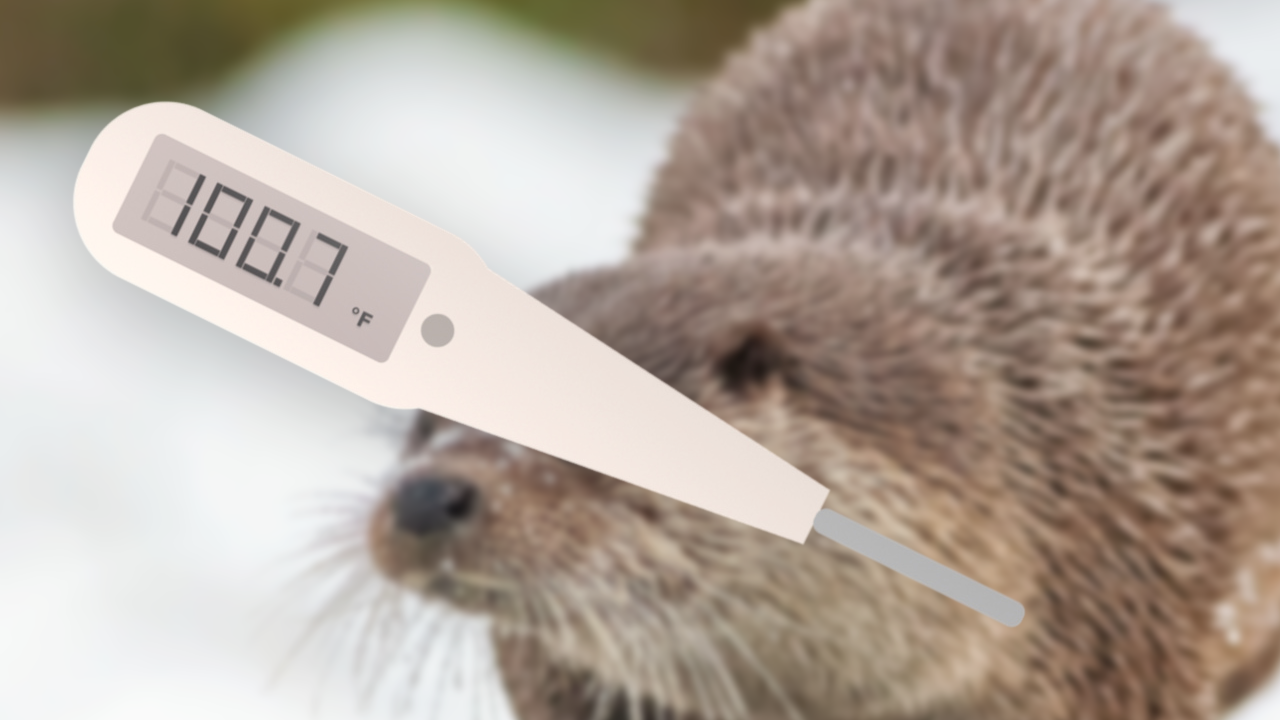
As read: 100.7 °F
